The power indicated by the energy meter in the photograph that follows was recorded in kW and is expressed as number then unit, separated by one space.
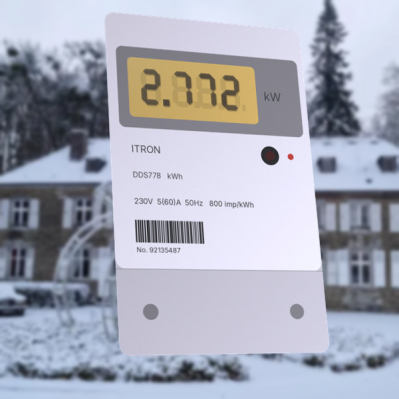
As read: 2.772 kW
